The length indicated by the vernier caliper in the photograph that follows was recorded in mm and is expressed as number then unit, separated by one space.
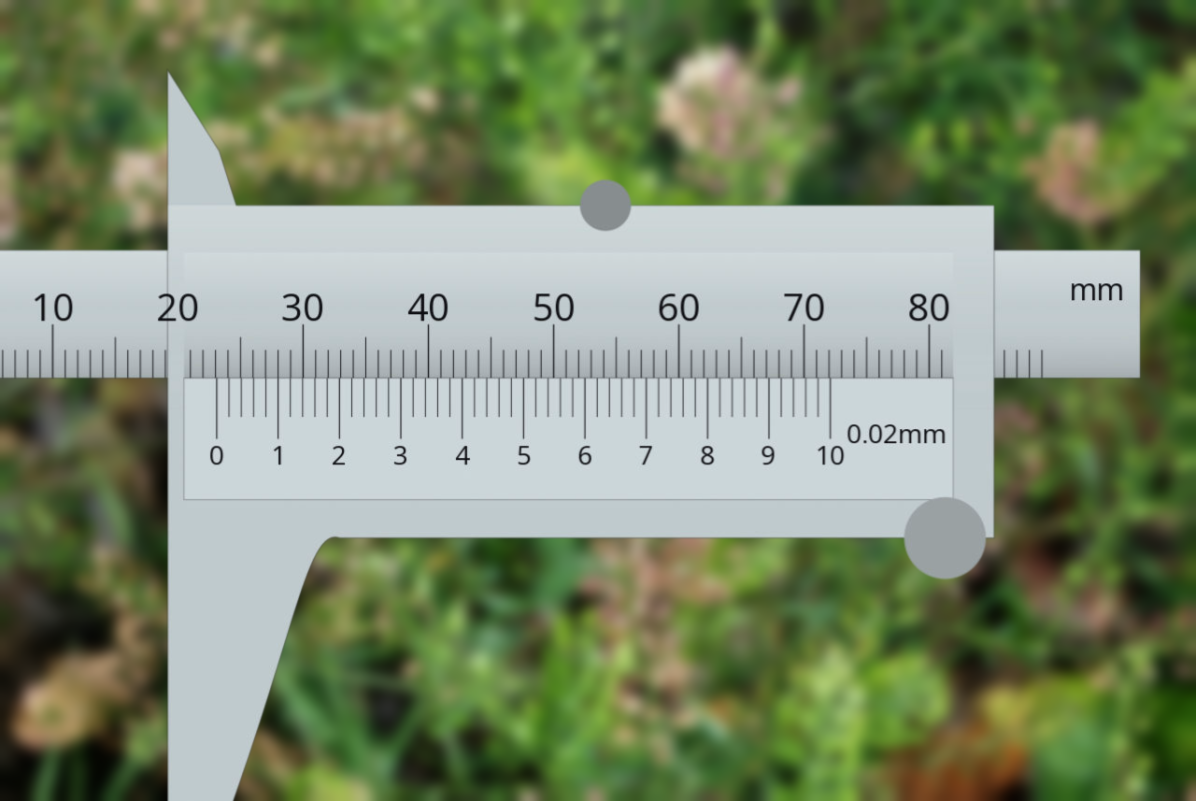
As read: 23.1 mm
